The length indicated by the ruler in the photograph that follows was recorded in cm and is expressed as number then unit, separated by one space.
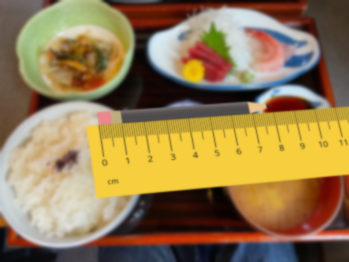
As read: 8 cm
